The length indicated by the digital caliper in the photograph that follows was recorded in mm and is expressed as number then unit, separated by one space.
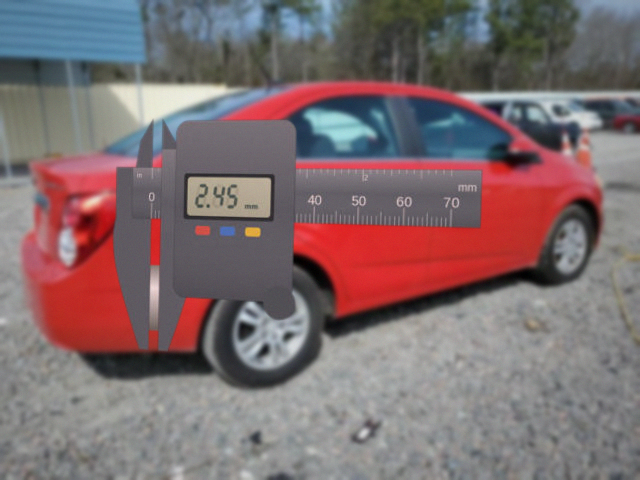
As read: 2.45 mm
